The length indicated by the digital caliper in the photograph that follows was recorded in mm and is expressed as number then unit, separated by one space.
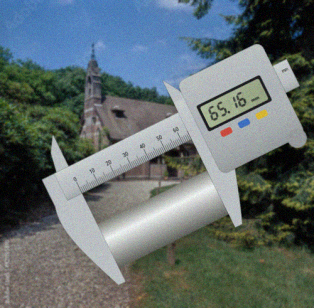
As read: 65.16 mm
